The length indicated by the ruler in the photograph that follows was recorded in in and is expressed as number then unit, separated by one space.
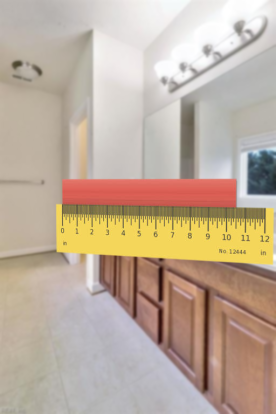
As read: 10.5 in
